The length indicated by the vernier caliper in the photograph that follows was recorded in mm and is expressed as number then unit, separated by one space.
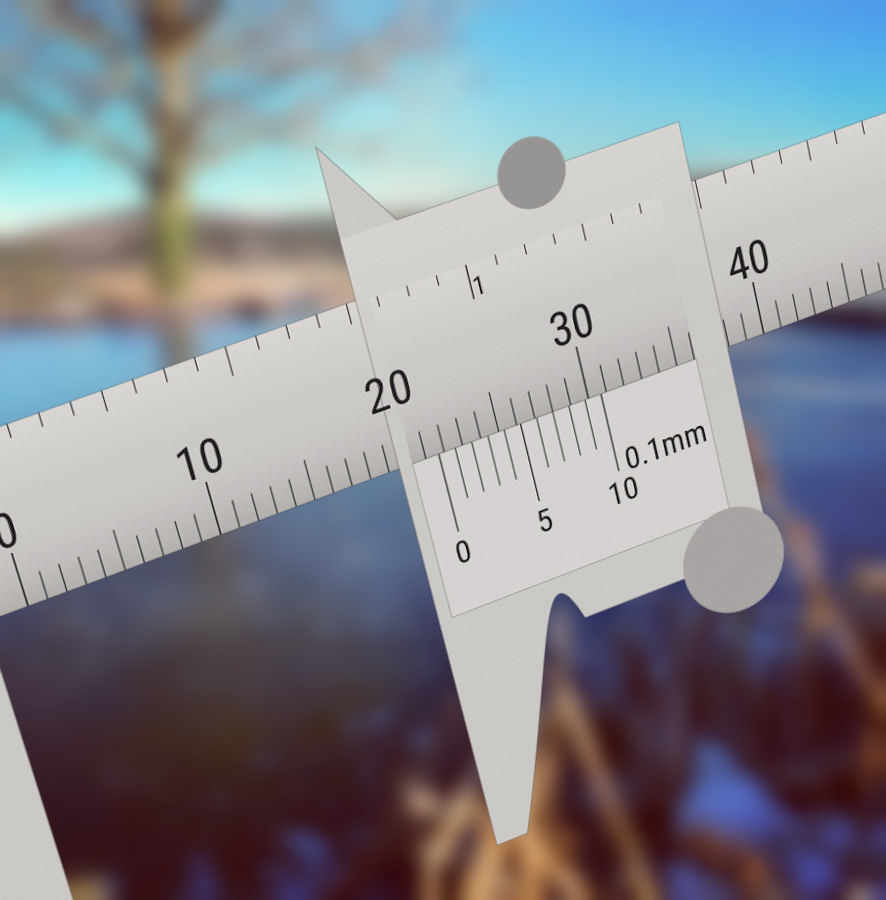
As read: 21.7 mm
